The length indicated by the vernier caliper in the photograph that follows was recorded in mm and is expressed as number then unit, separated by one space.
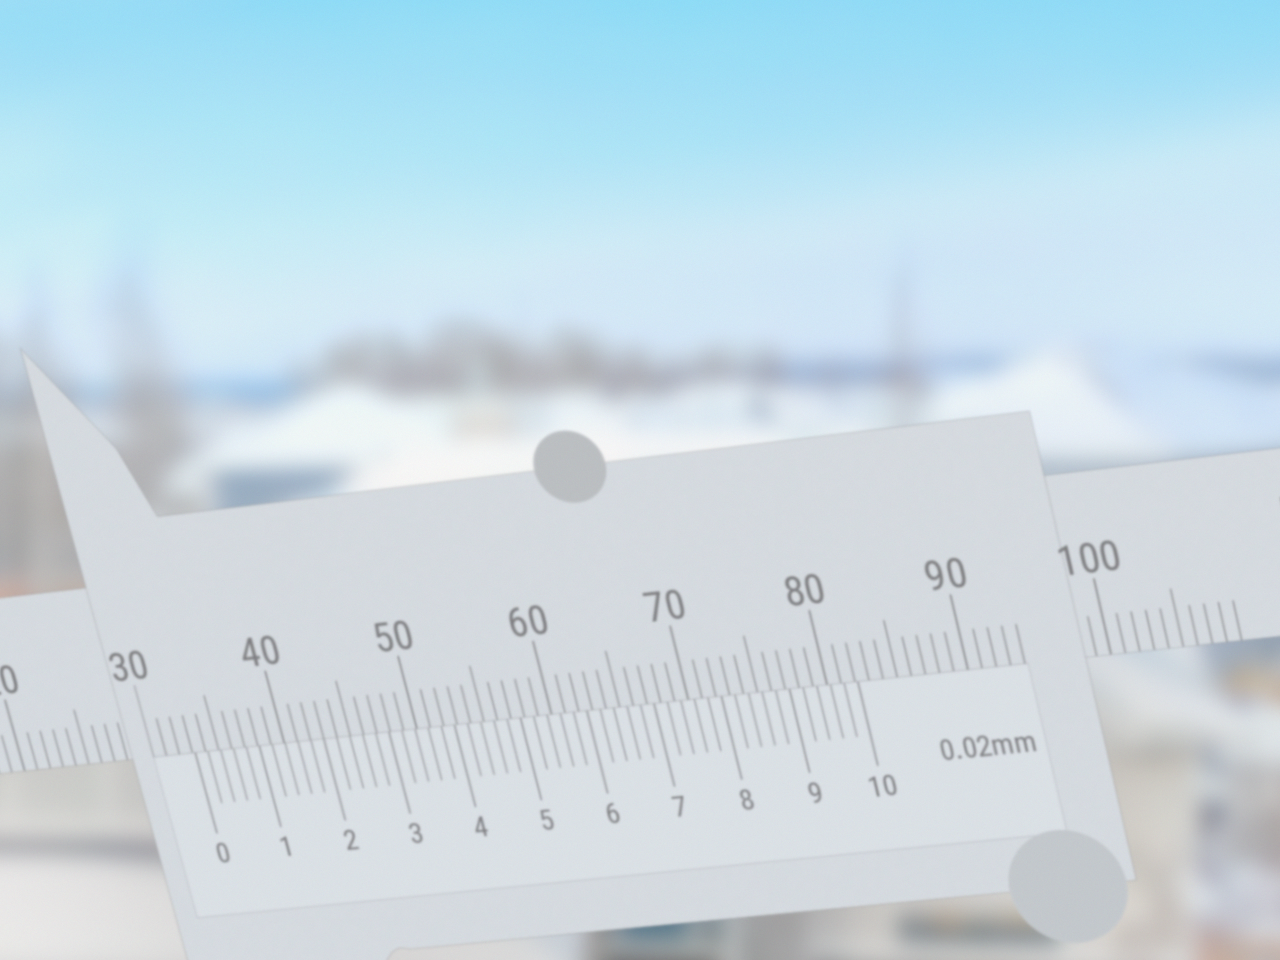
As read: 33.2 mm
